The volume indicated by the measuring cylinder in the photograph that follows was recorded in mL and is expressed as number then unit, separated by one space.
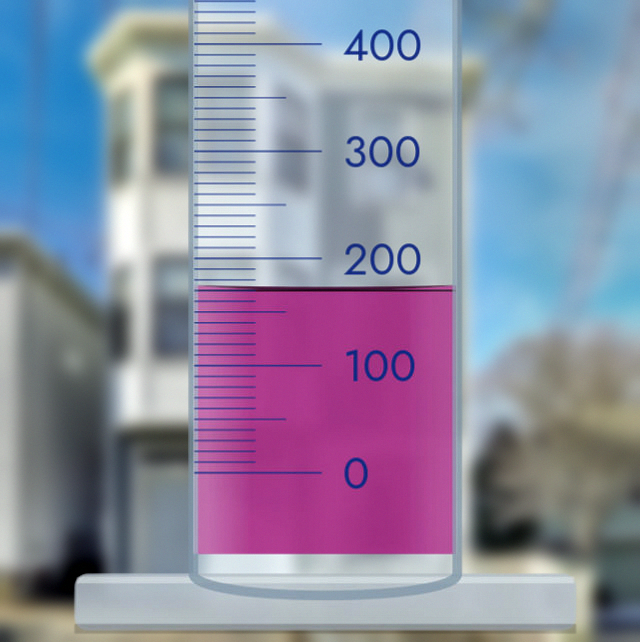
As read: 170 mL
